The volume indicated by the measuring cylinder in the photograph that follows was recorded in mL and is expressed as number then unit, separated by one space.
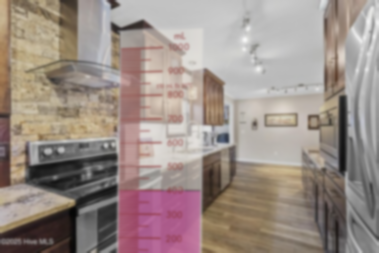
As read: 400 mL
